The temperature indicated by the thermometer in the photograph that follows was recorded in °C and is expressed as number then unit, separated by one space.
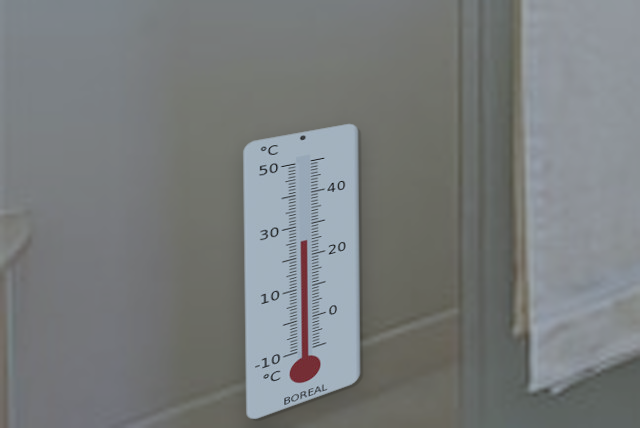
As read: 25 °C
